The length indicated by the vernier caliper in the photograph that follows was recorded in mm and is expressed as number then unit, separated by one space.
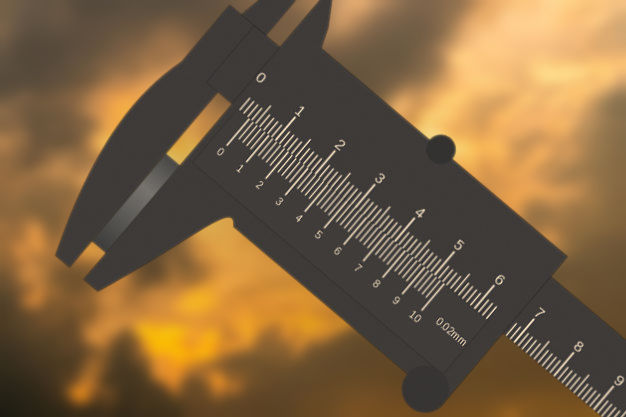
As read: 3.5 mm
